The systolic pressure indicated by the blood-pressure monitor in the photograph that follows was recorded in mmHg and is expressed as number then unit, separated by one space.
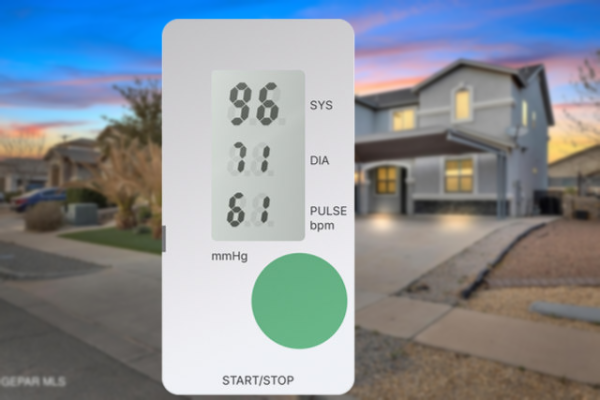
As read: 96 mmHg
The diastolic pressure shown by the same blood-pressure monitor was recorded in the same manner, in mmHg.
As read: 71 mmHg
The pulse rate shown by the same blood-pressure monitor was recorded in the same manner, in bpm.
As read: 61 bpm
